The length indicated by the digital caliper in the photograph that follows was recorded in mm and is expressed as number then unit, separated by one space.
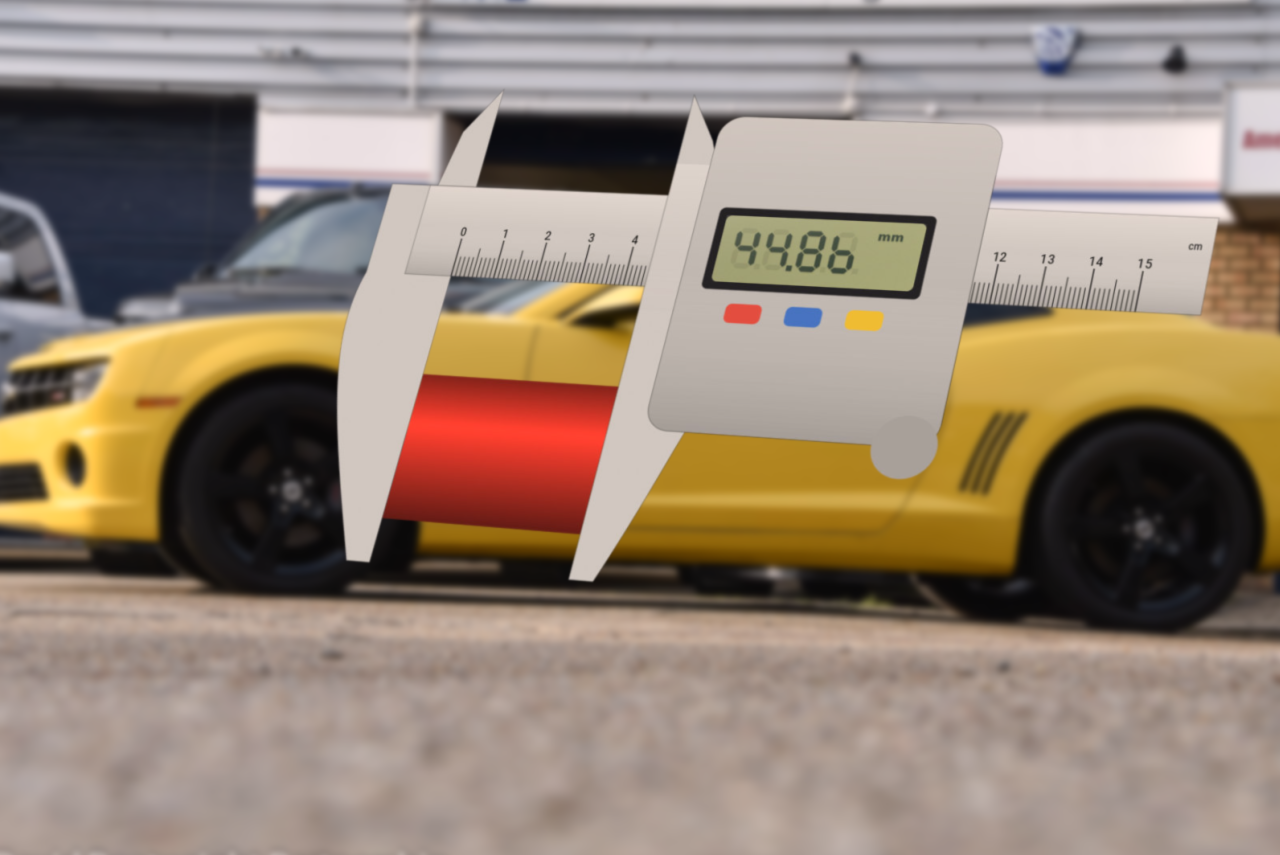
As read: 44.86 mm
